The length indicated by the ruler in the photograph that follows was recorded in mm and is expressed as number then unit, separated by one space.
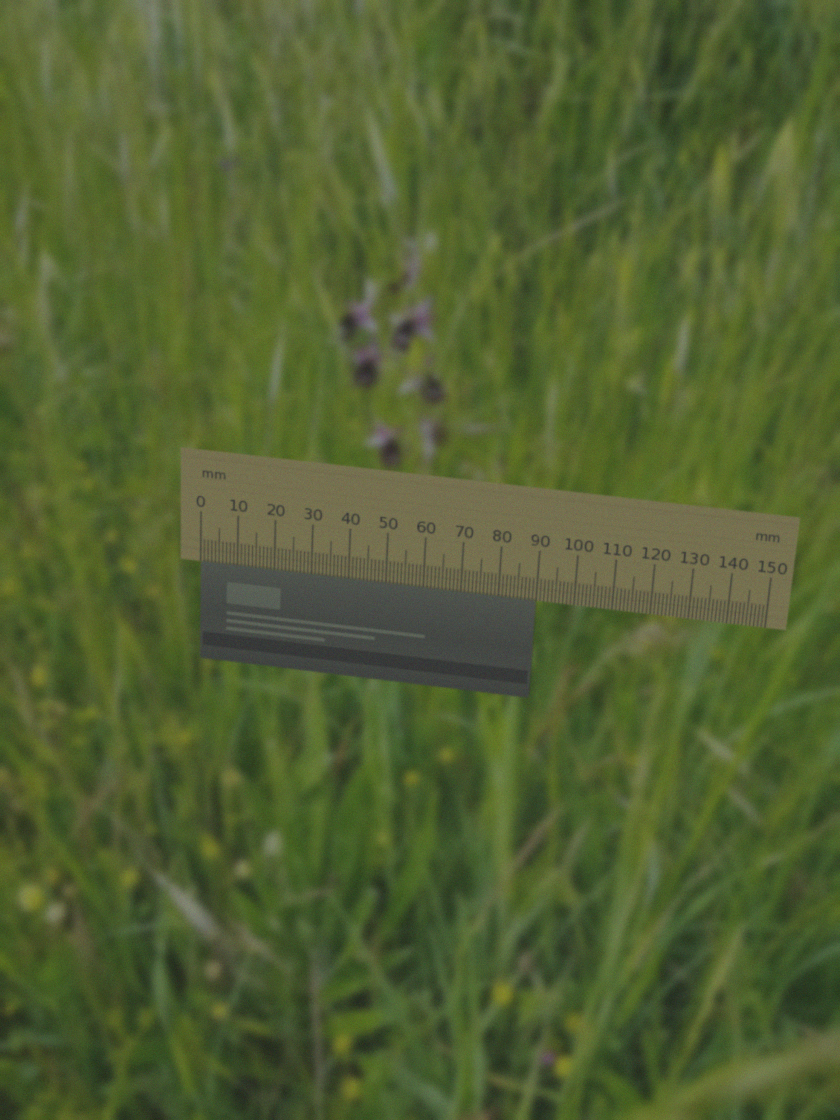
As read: 90 mm
